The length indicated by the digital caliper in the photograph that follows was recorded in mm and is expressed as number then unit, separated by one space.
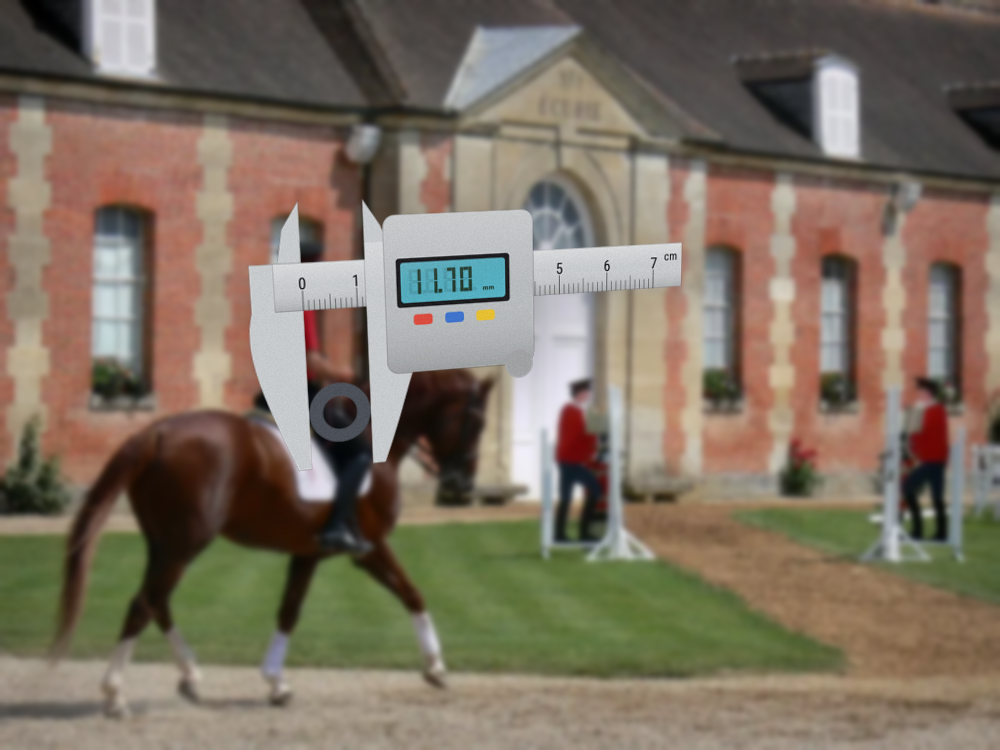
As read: 11.70 mm
